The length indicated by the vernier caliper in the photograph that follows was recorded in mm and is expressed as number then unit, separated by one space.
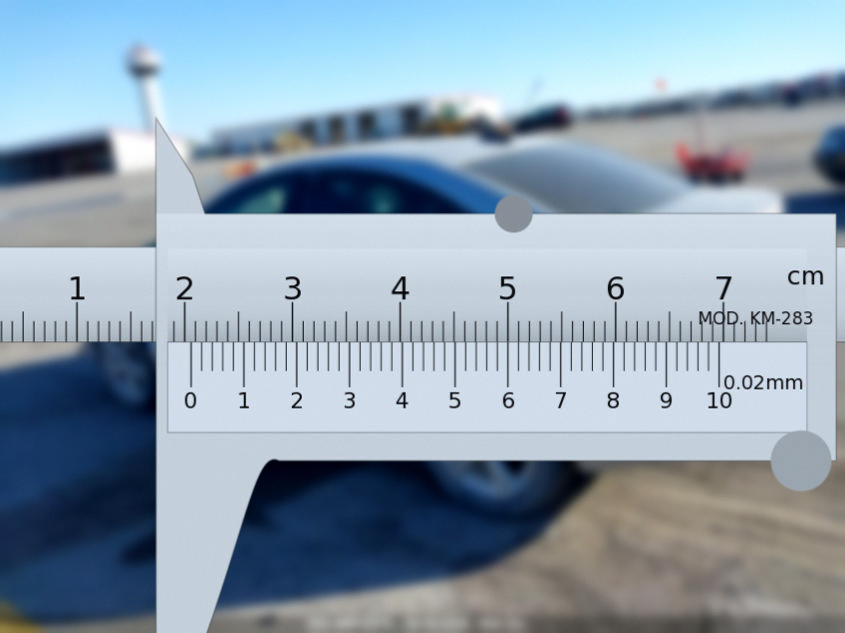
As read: 20.6 mm
